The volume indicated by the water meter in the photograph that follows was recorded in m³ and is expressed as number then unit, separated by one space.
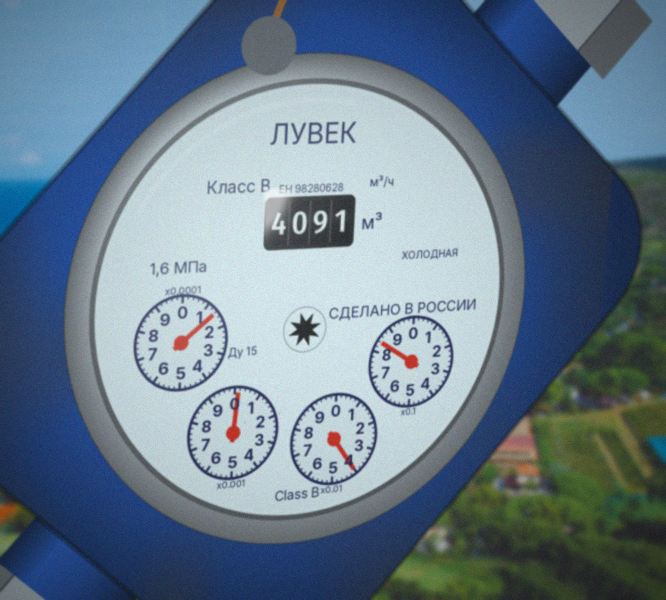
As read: 4091.8401 m³
